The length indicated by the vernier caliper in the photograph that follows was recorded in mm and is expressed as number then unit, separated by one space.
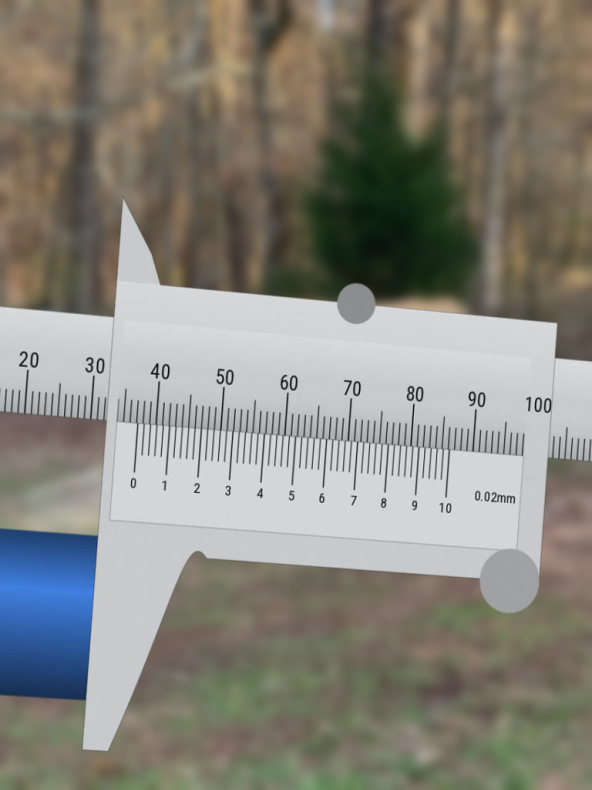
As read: 37.2 mm
